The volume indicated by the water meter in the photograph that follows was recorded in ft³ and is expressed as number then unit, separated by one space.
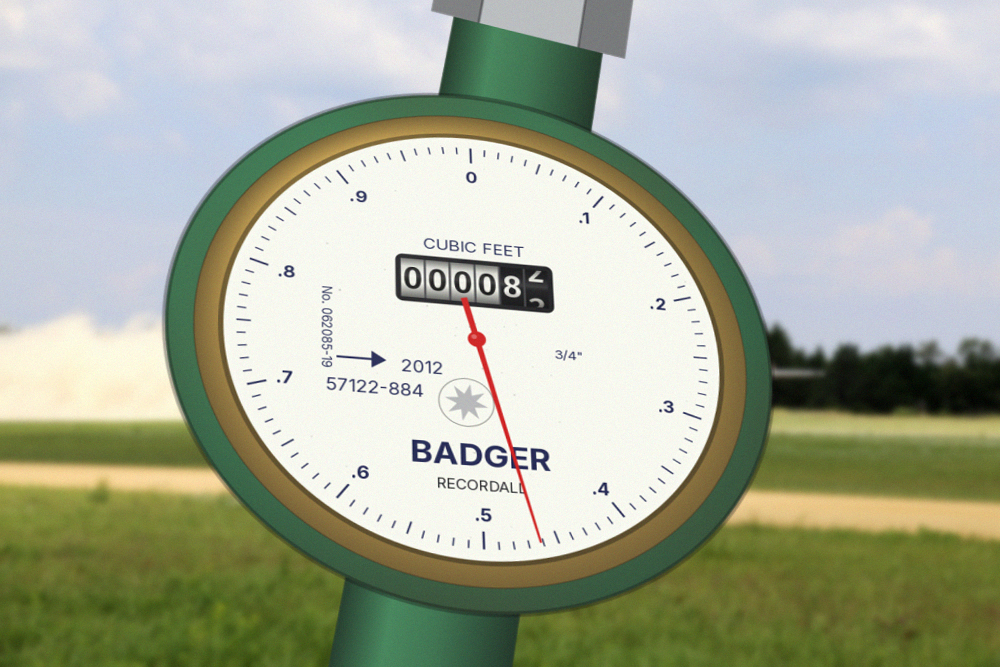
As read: 82.46 ft³
